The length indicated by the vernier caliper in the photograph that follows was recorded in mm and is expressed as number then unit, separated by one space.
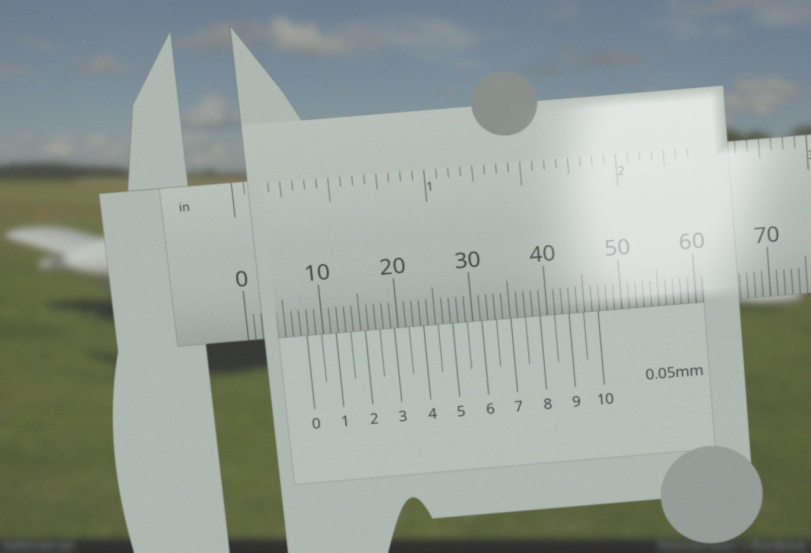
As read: 7.8 mm
